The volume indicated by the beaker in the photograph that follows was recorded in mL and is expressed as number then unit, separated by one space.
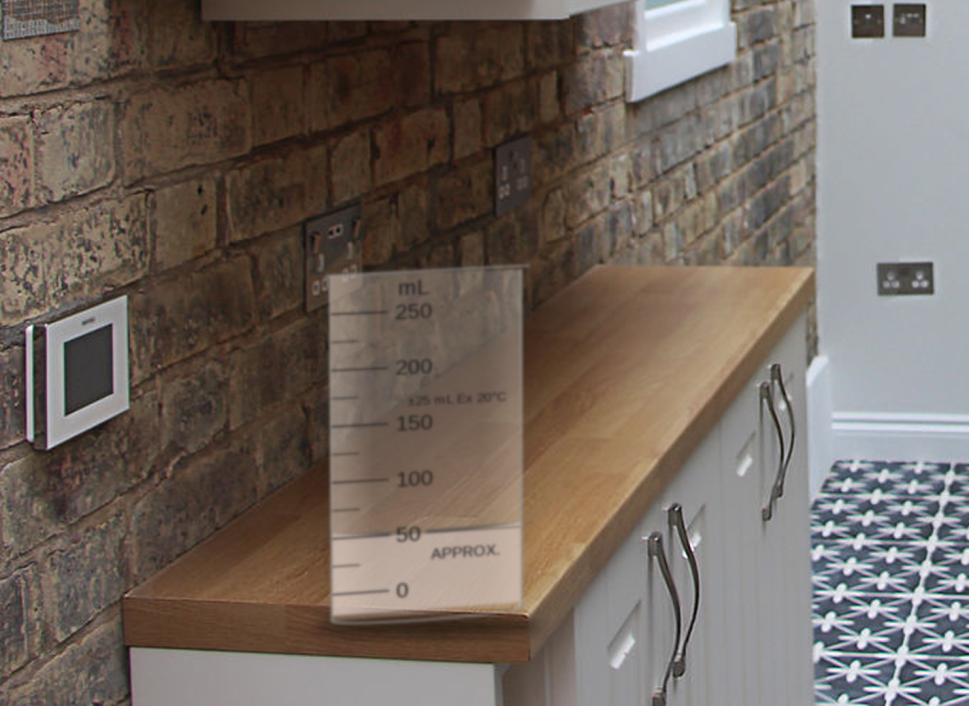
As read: 50 mL
